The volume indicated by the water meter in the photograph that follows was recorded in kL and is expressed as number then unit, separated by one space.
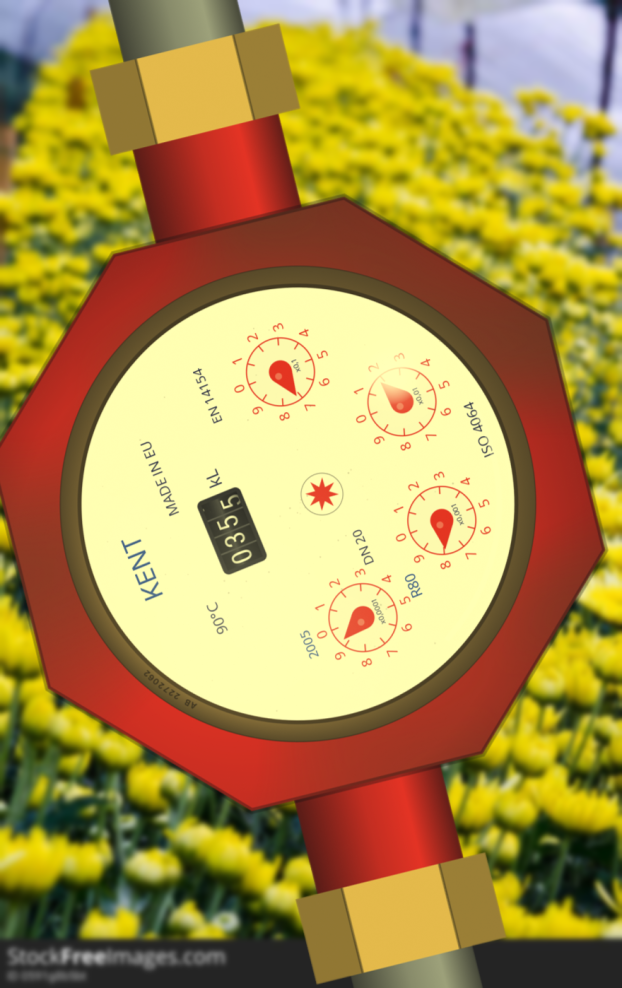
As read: 354.7179 kL
